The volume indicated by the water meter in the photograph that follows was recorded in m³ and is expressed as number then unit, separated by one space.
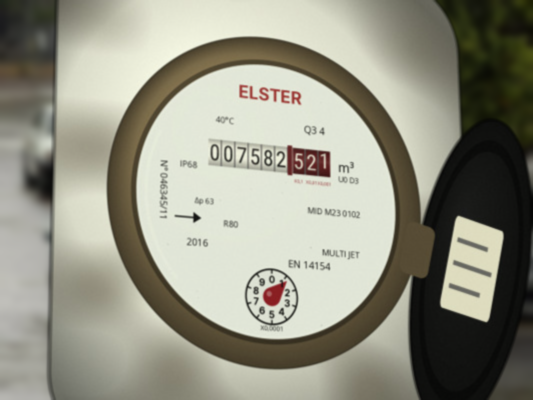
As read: 7582.5211 m³
